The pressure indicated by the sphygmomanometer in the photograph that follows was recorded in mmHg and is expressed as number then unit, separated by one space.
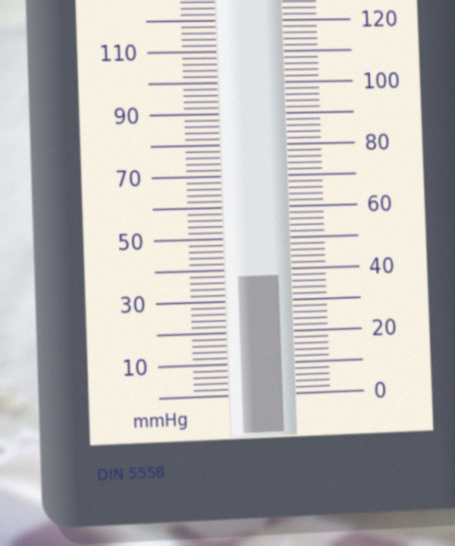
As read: 38 mmHg
